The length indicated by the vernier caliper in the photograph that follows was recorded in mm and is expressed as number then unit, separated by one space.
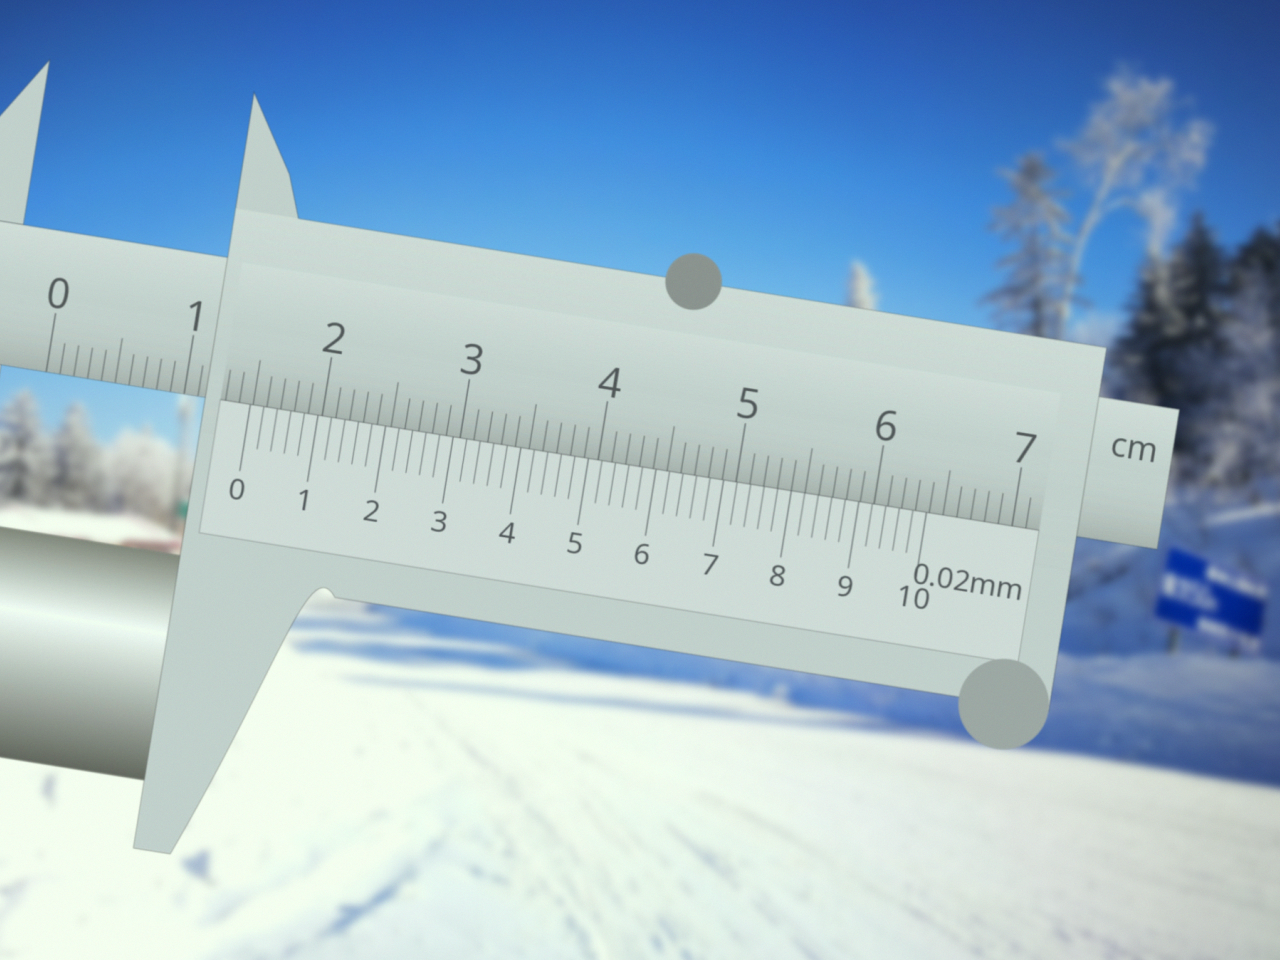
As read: 14.8 mm
